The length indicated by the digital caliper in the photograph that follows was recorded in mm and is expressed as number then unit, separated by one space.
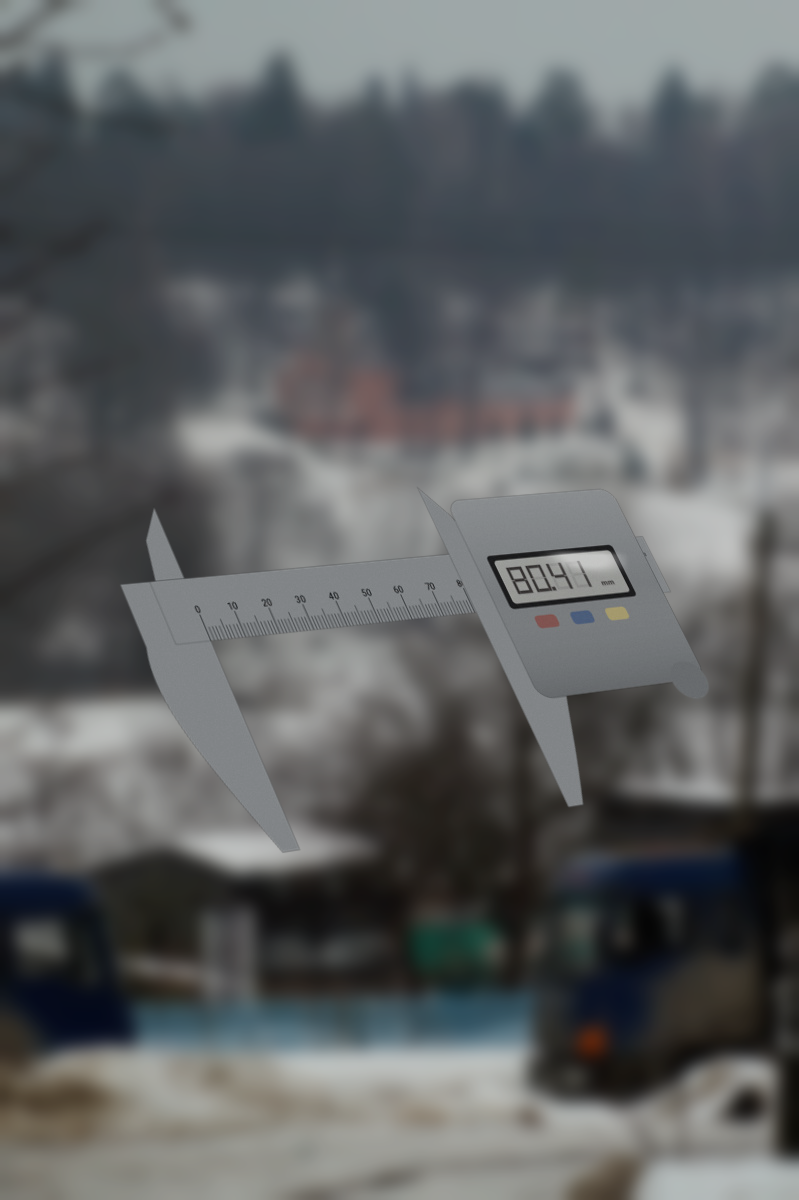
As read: 80.41 mm
